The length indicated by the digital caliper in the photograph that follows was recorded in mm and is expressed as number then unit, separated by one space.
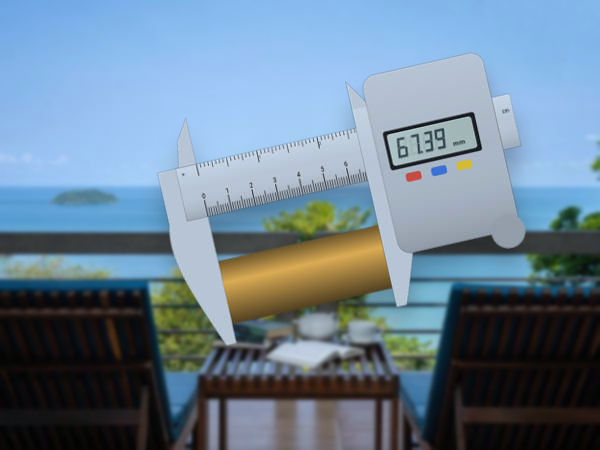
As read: 67.39 mm
